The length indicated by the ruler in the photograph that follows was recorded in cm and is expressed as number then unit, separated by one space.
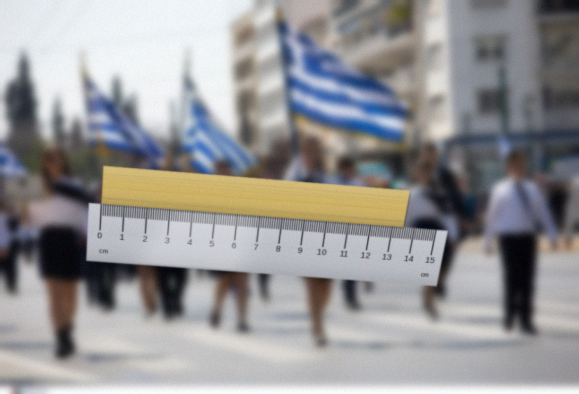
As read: 13.5 cm
